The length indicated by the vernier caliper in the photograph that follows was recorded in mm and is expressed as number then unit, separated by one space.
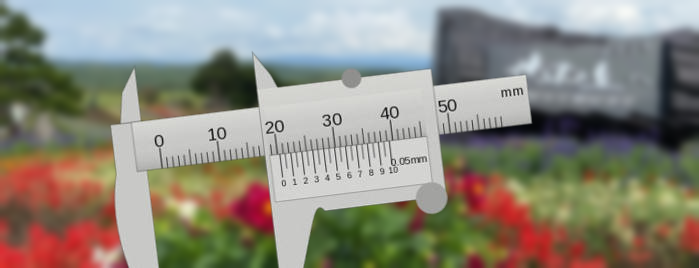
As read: 20.4 mm
